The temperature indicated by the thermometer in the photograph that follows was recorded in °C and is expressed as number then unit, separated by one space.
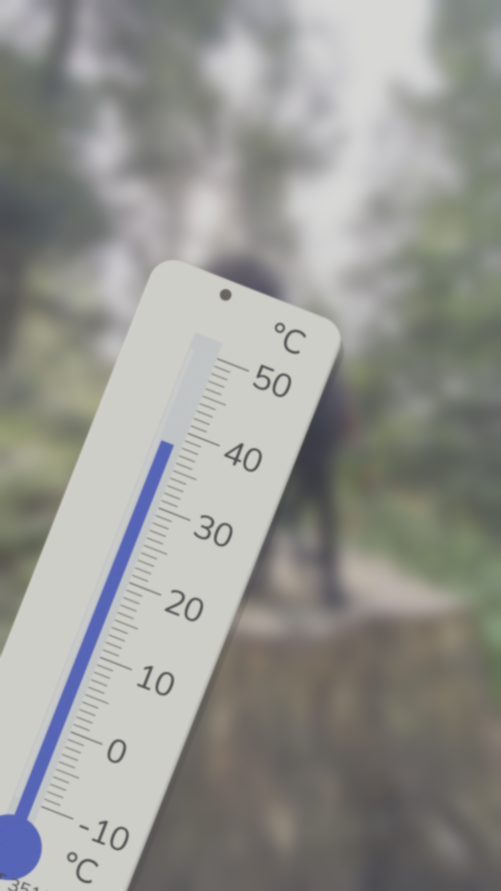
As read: 38 °C
